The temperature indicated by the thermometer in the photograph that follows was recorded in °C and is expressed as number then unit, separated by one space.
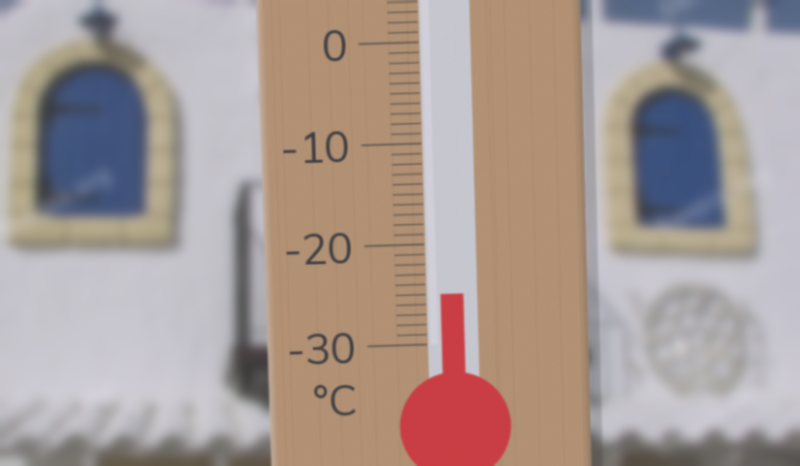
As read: -25 °C
